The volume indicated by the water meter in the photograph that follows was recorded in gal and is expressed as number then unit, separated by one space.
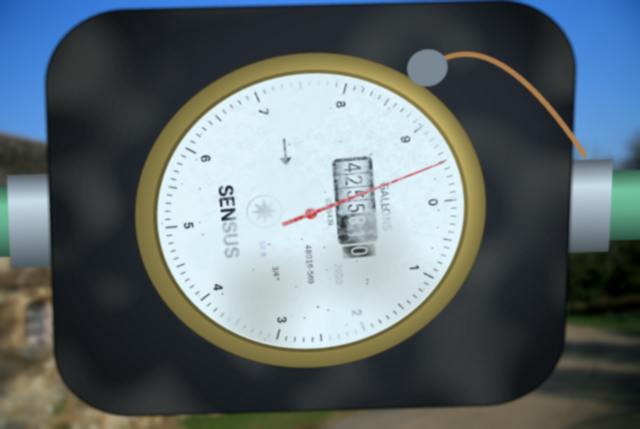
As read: 4255809.5 gal
